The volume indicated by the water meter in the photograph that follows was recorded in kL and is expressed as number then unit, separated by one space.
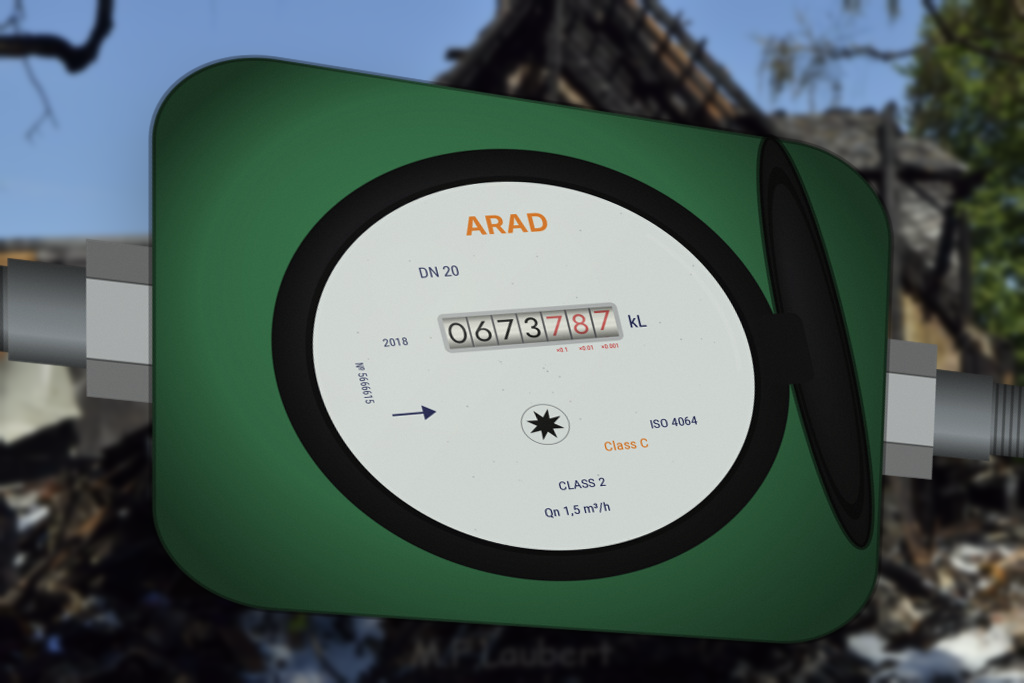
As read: 673.787 kL
